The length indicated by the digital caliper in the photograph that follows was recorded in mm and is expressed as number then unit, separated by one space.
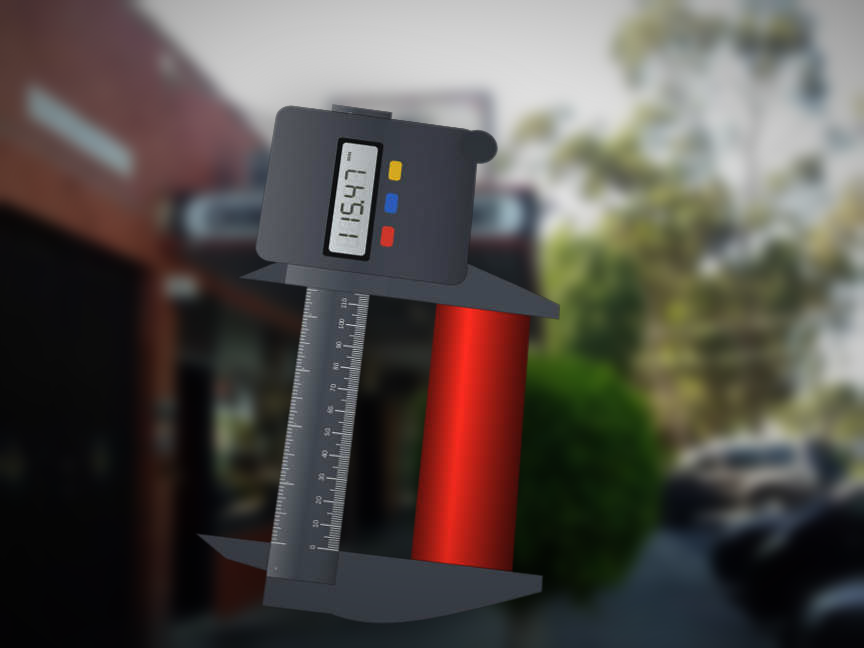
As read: 115.47 mm
